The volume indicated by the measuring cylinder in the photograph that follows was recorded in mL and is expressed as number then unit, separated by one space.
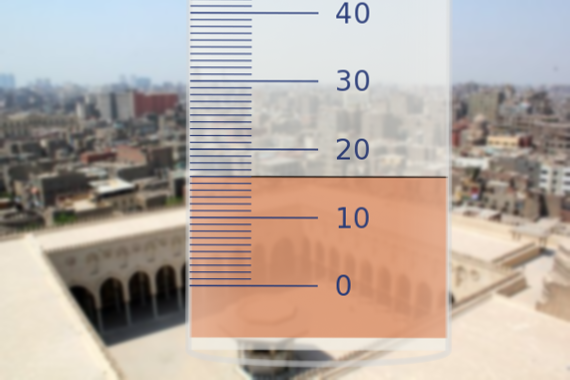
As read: 16 mL
